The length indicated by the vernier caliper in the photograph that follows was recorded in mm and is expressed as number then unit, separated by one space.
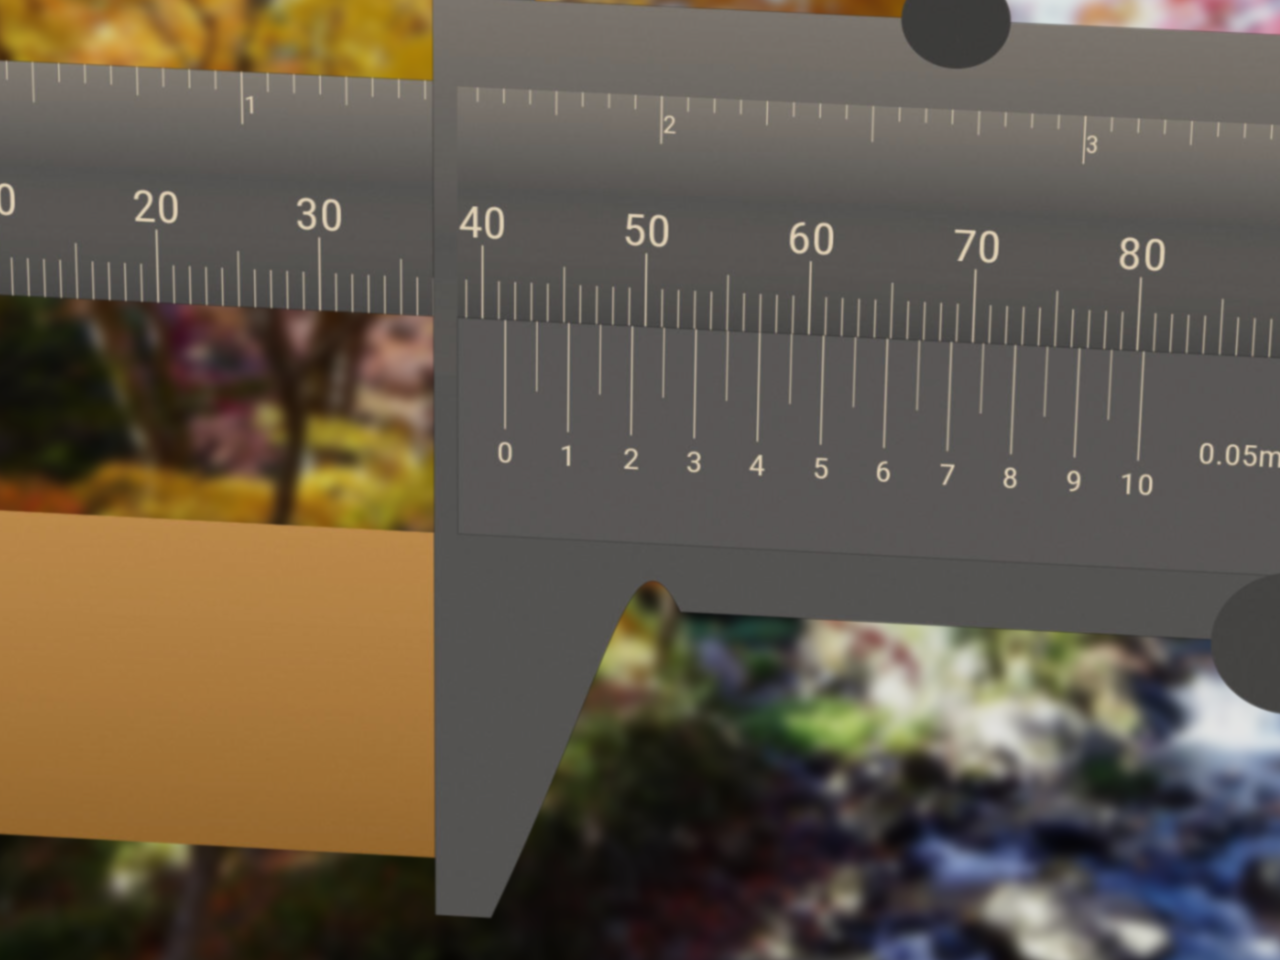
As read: 41.4 mm
